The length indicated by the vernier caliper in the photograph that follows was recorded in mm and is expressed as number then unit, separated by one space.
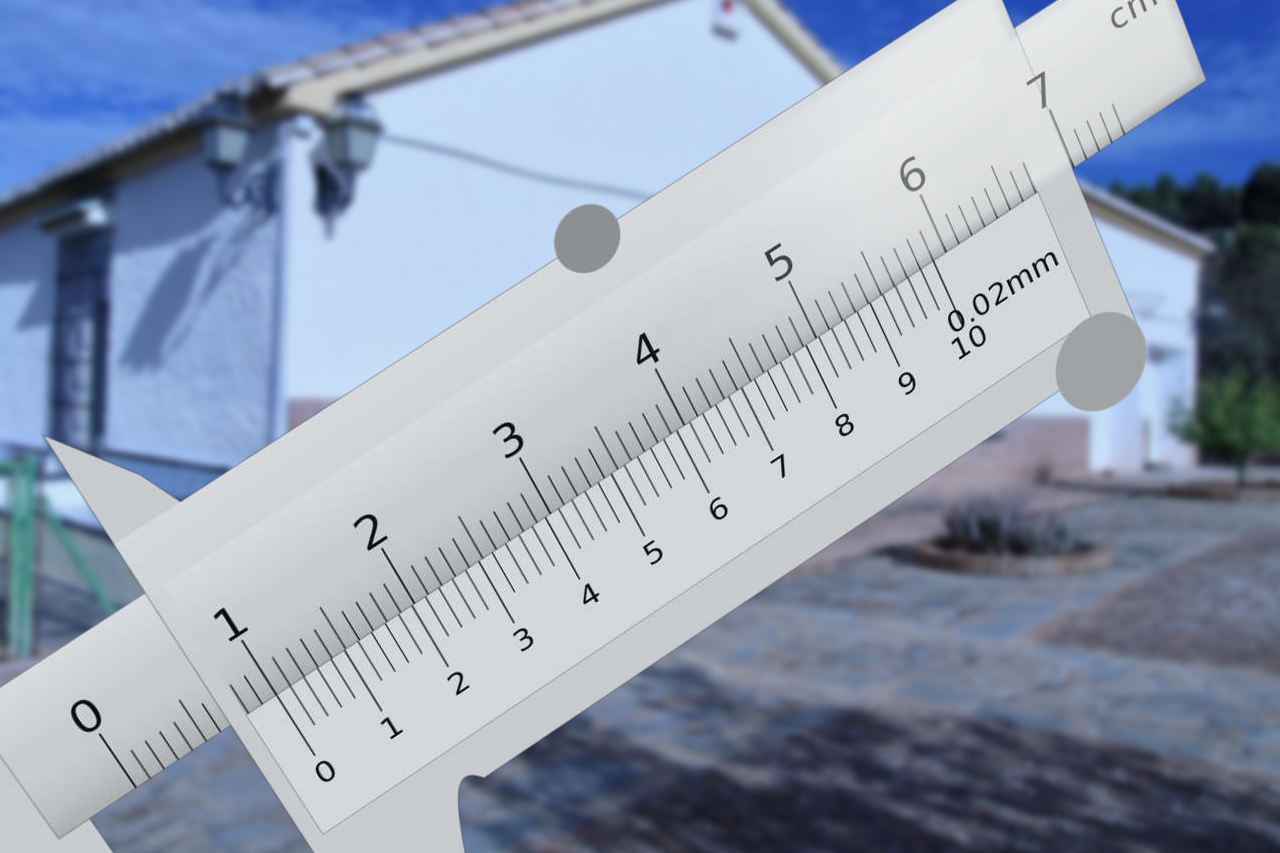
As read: 10.0 mm
